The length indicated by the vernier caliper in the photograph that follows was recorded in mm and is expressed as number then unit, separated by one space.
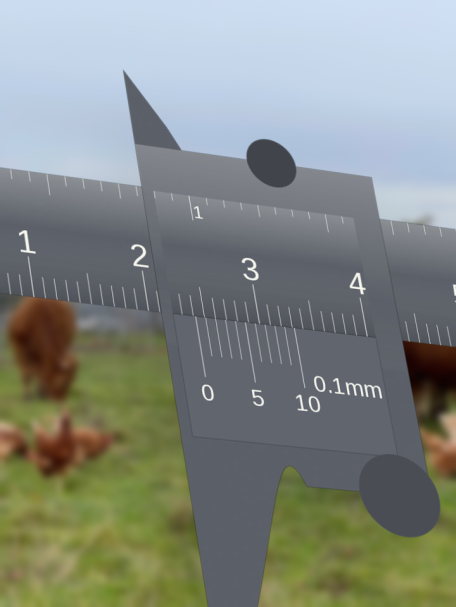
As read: 24.2 mm
